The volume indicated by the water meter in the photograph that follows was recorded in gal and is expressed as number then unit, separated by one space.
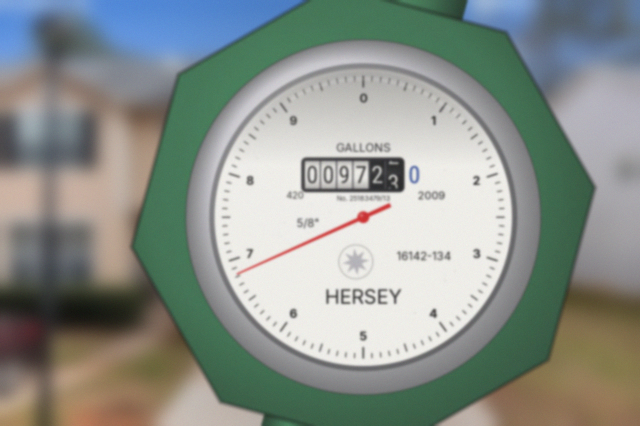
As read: 97226.8 gal
